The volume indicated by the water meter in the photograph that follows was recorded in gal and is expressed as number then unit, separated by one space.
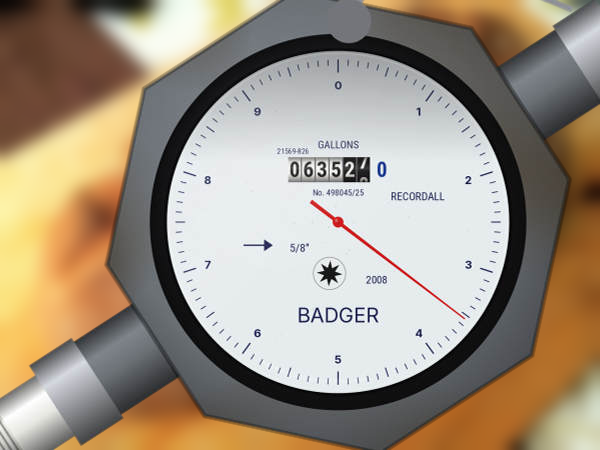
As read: 635273.5 gal
